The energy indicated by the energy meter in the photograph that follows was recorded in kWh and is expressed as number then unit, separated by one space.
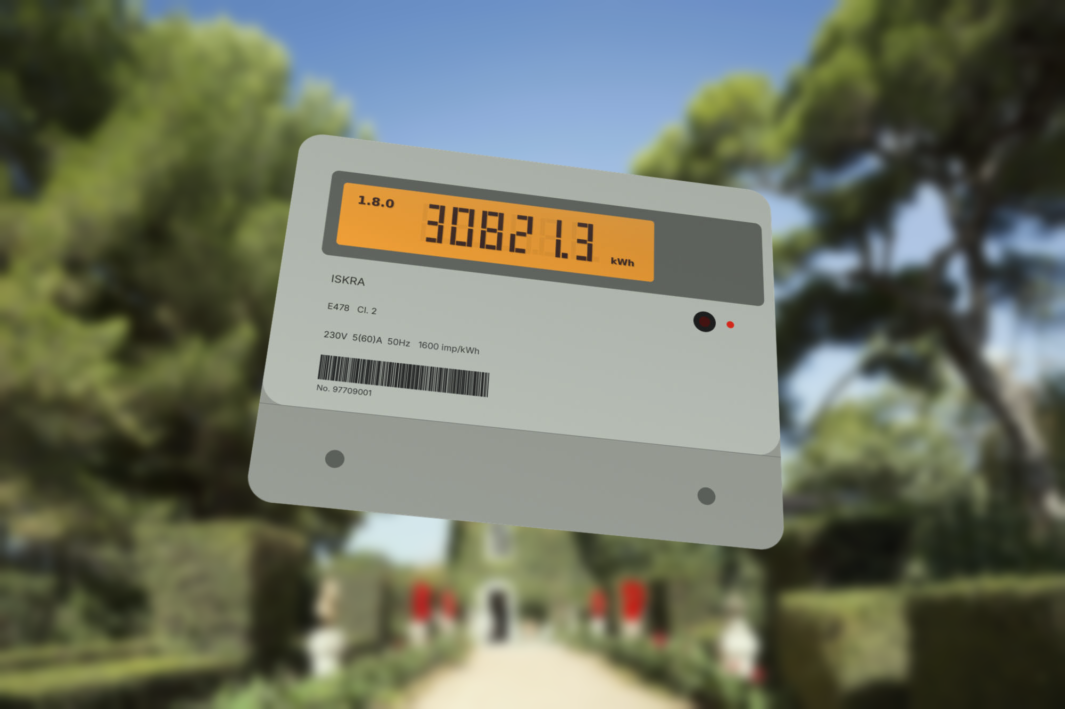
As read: 30821.3 kWh
